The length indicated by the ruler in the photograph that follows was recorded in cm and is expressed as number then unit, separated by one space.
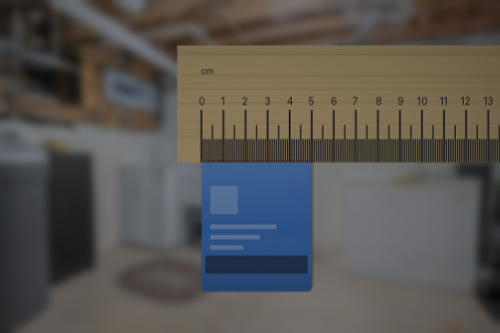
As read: 5 cm
